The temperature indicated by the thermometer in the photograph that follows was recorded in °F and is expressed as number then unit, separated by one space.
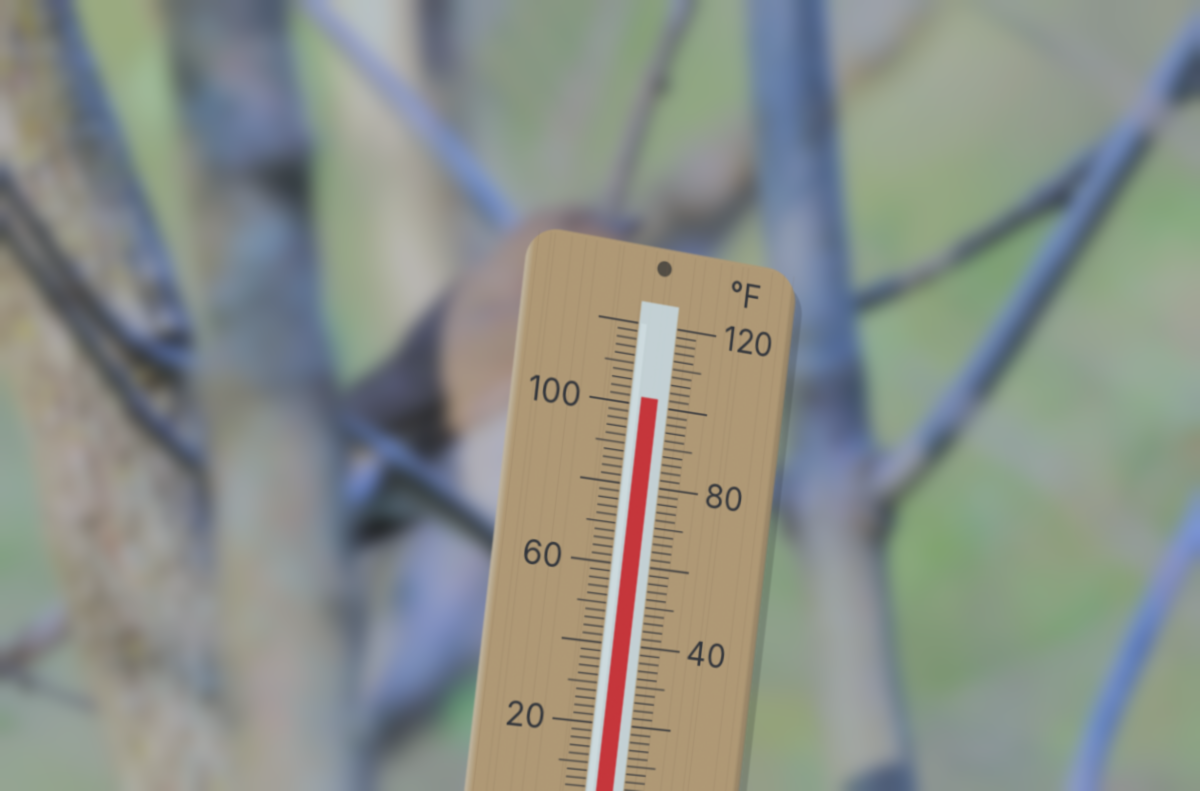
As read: 102 °F
